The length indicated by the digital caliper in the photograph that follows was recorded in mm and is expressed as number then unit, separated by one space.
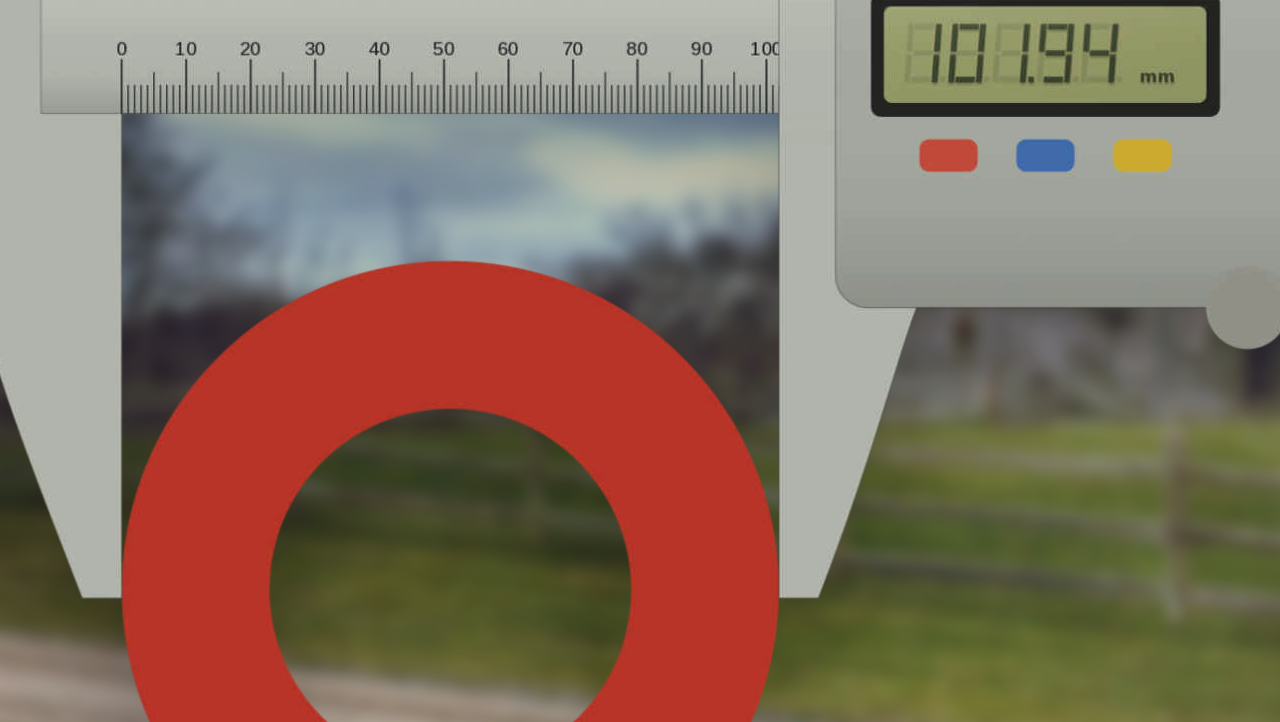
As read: 101.94 mm
